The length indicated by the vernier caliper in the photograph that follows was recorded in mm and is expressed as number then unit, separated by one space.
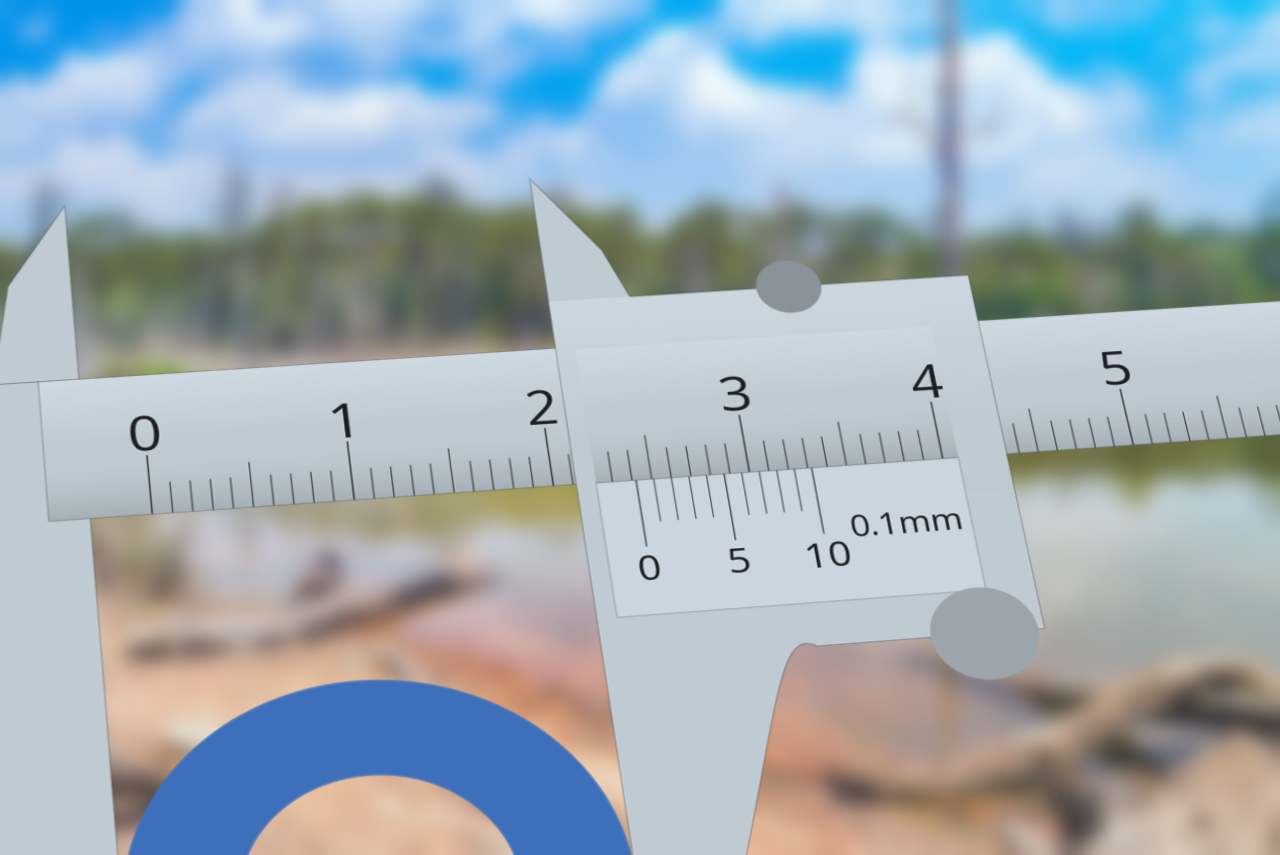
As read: 24.2 mm
